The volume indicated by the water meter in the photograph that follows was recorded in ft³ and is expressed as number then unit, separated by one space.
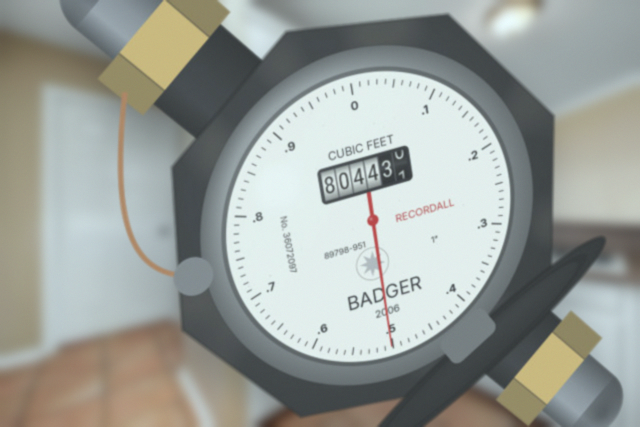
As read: 804430.50 ft³
